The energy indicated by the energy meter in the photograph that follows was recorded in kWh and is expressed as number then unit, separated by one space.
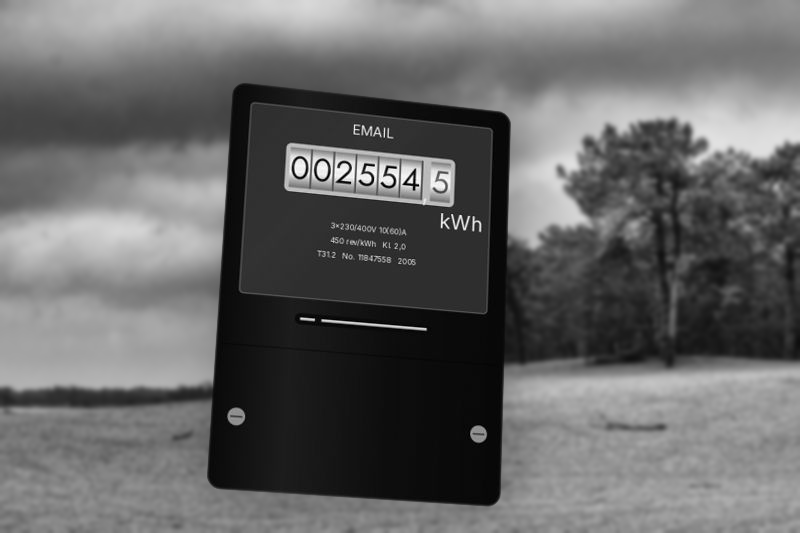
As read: 2554.5 kWh
